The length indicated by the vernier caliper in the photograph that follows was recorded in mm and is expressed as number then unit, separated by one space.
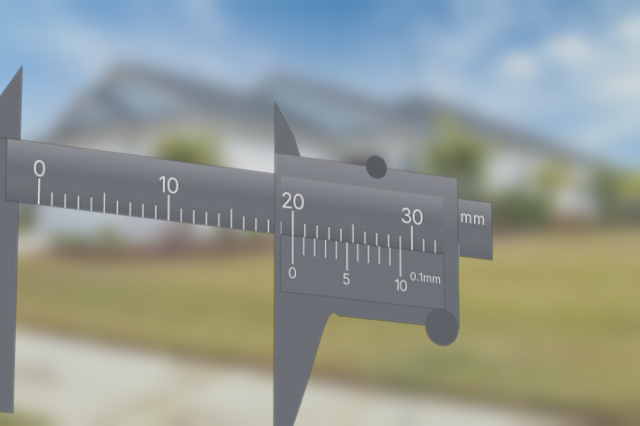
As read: 20.0 mm
